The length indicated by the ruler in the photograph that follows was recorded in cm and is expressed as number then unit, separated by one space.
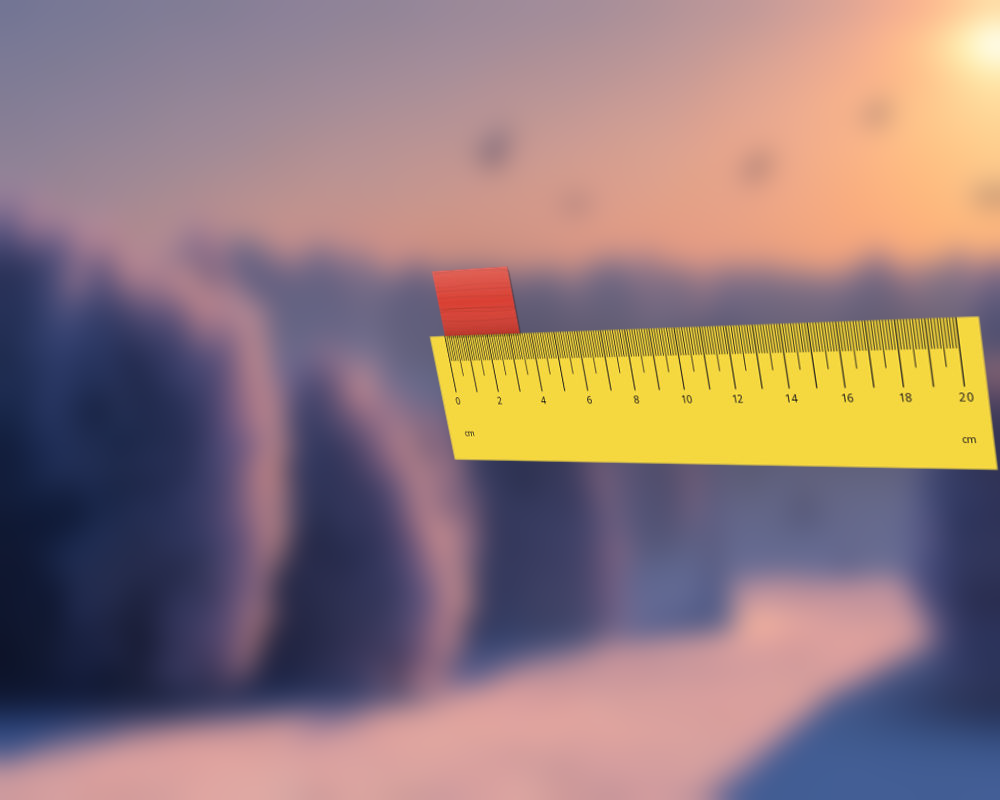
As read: 3.5 cm
